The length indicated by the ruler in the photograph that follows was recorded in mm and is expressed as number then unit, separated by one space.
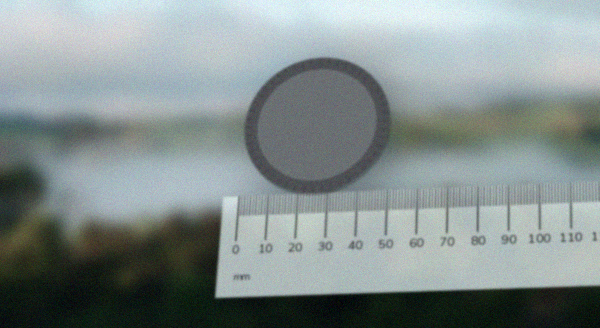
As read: 50 mm
